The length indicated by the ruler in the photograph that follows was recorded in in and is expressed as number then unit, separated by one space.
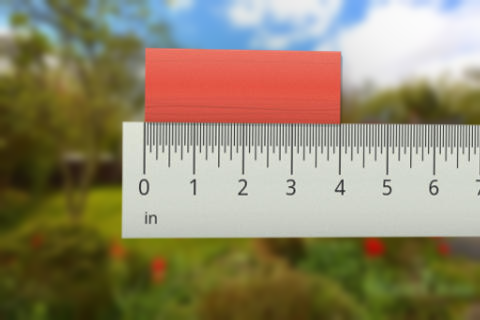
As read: 4 in
